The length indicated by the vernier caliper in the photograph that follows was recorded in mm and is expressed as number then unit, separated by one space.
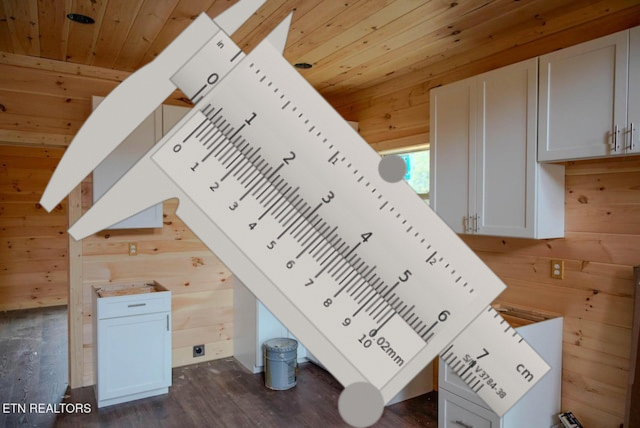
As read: 4.5 mm
